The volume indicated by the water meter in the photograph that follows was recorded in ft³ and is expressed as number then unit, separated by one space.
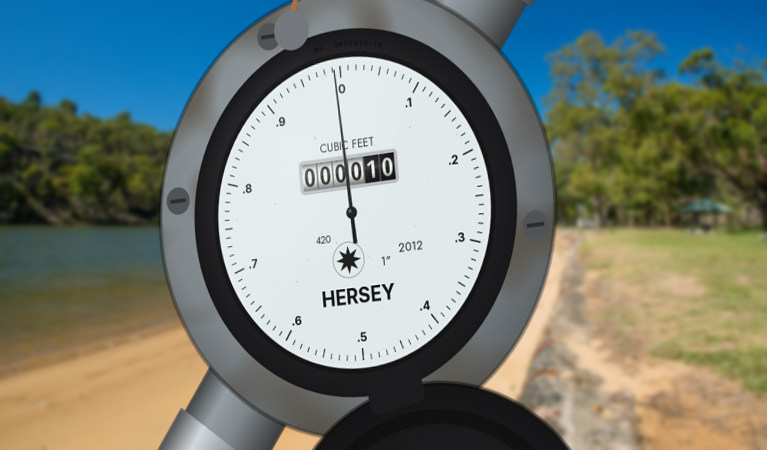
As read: 9.99 ft³
